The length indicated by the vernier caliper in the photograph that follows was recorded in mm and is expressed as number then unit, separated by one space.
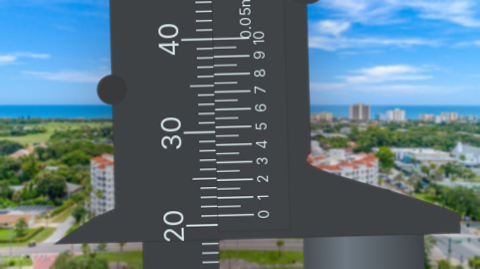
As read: 21.0 mm
